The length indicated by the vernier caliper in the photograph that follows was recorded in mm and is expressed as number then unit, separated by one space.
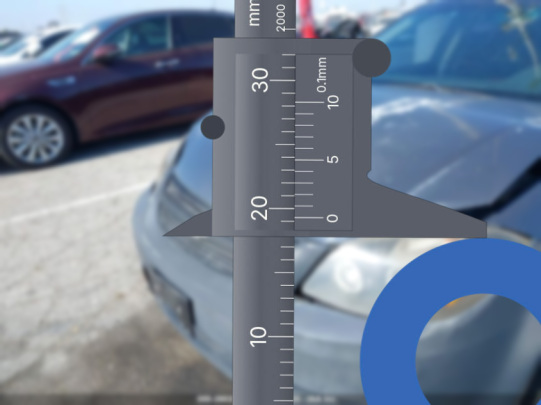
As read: 19.3 mm
